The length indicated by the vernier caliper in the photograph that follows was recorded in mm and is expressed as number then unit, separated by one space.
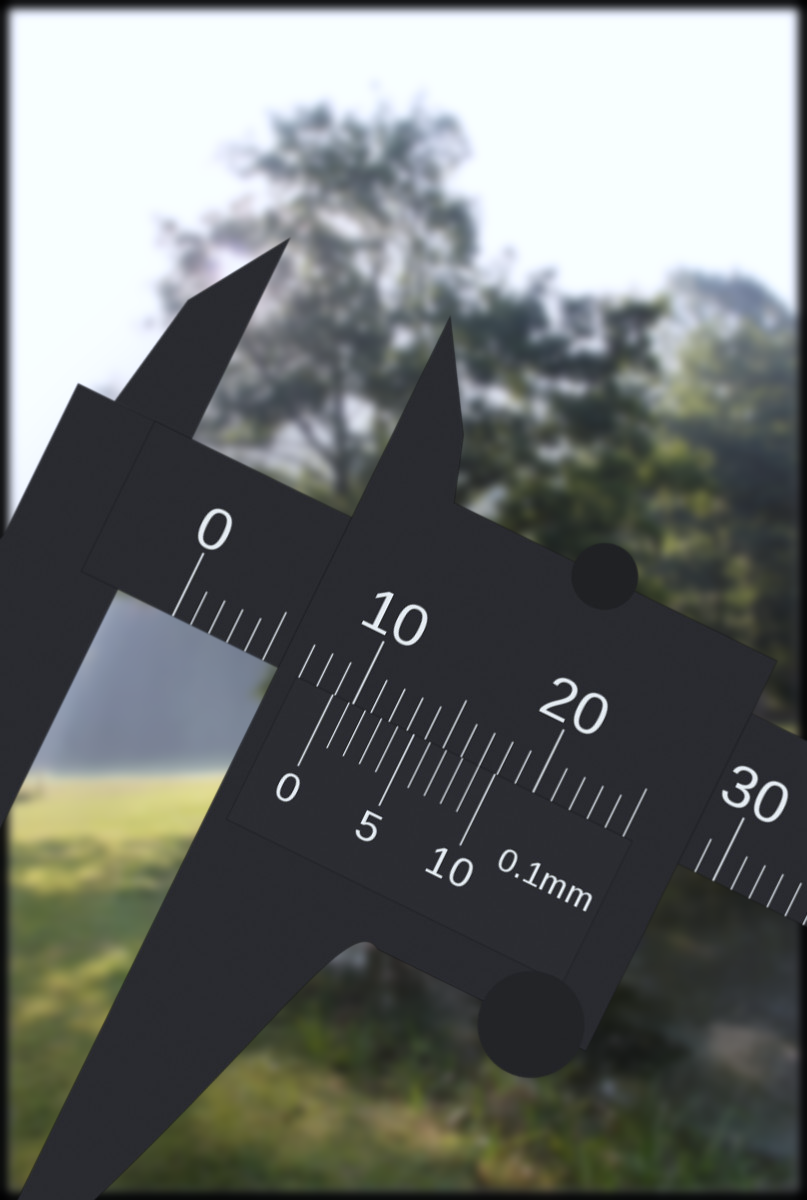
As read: 8.9 mm
